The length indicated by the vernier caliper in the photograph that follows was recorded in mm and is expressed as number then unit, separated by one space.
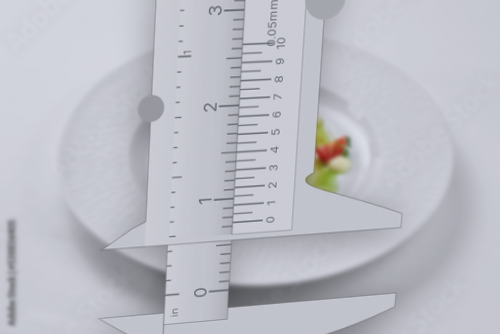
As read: 7.4 mm
